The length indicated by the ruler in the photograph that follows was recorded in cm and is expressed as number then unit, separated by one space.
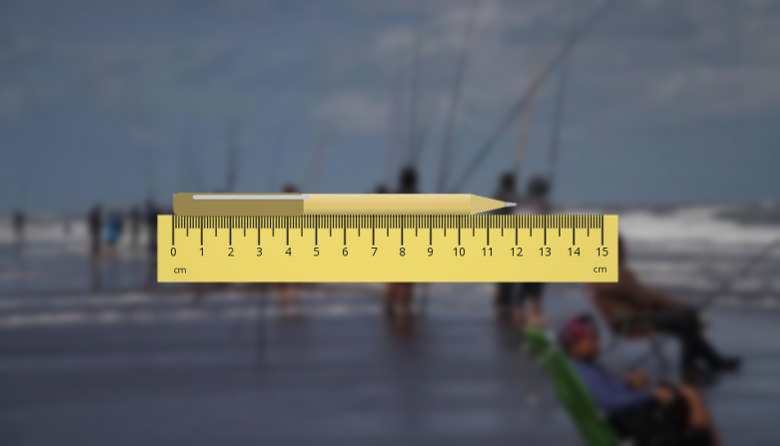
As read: 12 cm
